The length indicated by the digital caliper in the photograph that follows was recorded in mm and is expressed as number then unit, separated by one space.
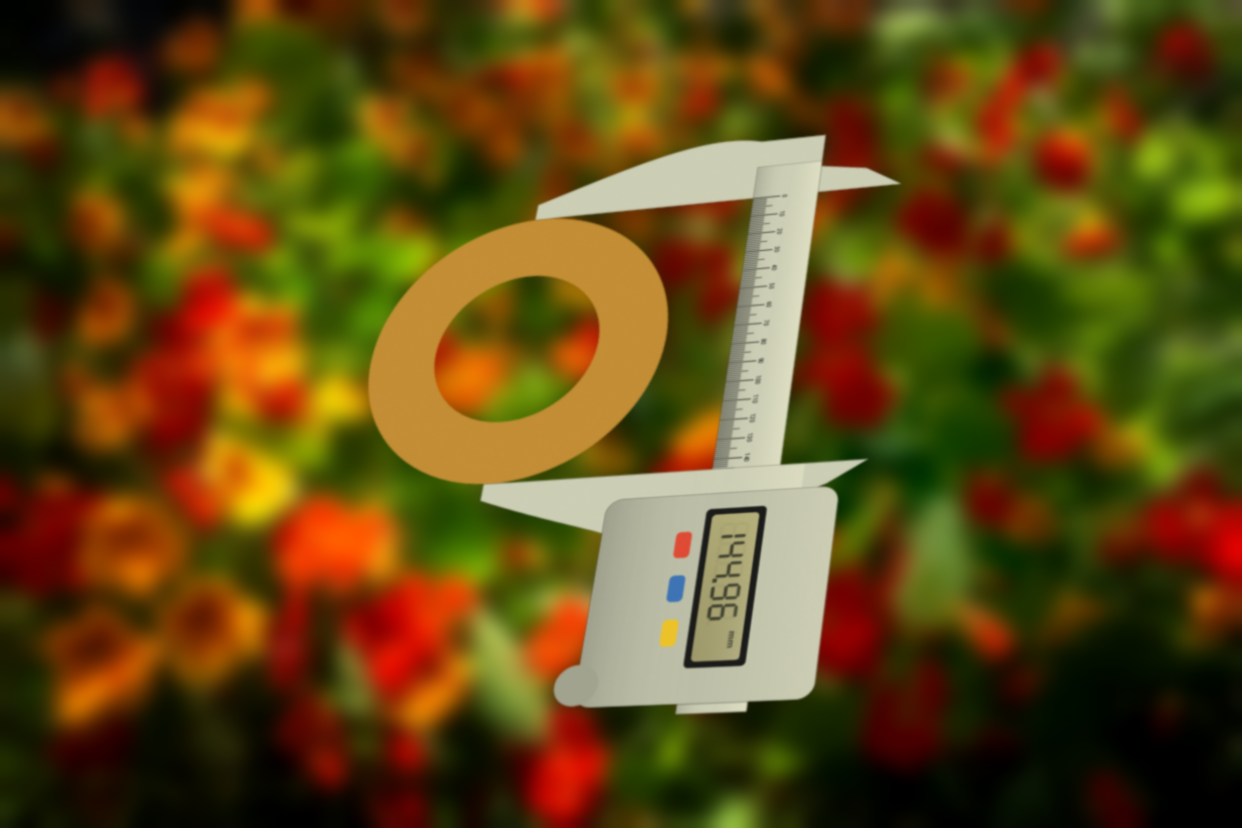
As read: 144.96 mm
